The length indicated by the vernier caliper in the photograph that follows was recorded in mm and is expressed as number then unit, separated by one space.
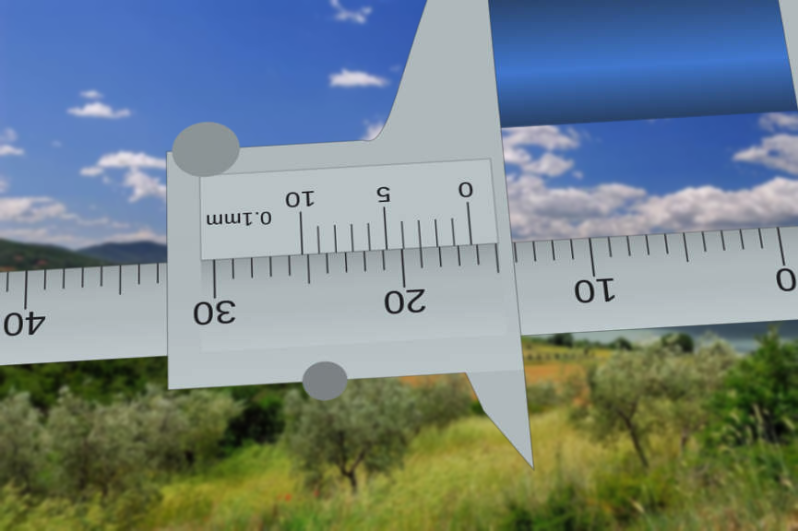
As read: 16.3 mm
